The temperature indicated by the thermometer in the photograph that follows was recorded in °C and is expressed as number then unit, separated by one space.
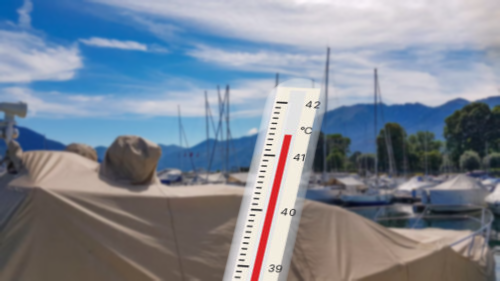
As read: 41.4 °C
